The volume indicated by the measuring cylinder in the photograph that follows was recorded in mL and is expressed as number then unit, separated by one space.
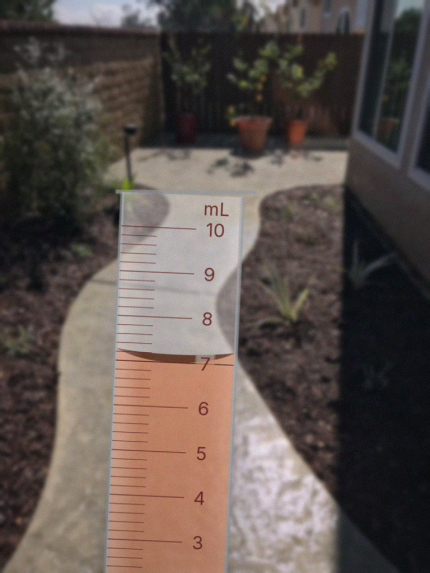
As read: 7 mL
